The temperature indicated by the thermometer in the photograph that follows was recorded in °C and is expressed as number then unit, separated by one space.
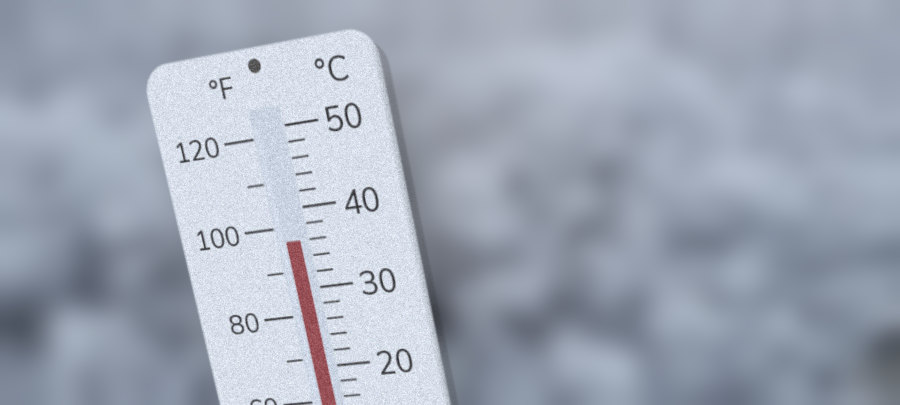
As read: 36 °C
